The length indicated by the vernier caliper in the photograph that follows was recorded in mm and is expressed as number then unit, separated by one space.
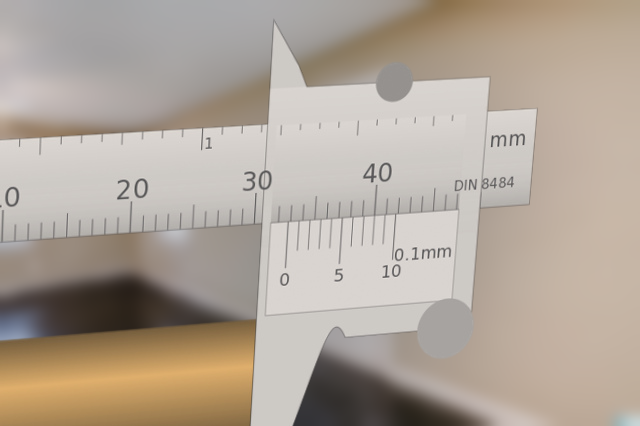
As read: 32.8 mm
